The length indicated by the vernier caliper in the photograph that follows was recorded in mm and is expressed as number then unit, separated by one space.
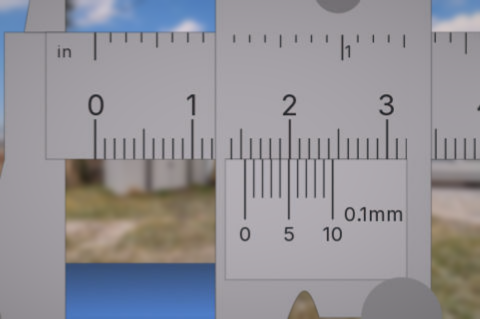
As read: 15.4 mm
